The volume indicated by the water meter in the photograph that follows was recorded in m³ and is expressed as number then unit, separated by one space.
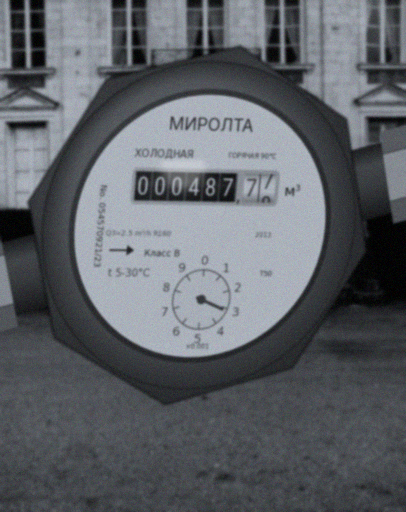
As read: 487.773 m³
